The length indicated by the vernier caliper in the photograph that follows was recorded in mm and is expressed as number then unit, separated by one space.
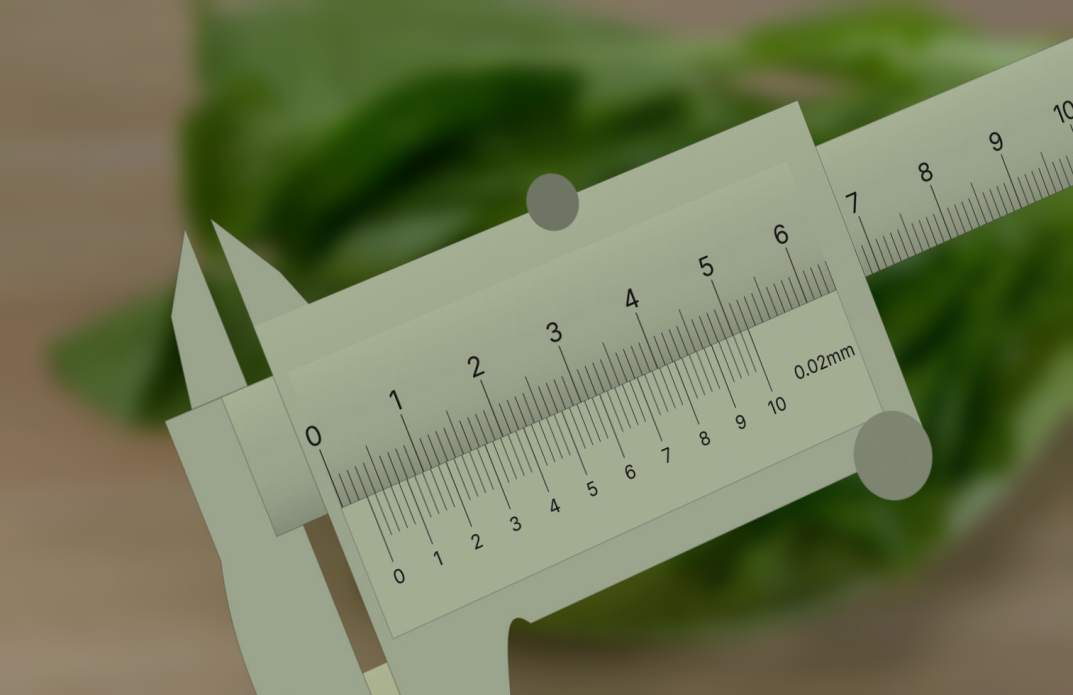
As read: 3.0 mm
